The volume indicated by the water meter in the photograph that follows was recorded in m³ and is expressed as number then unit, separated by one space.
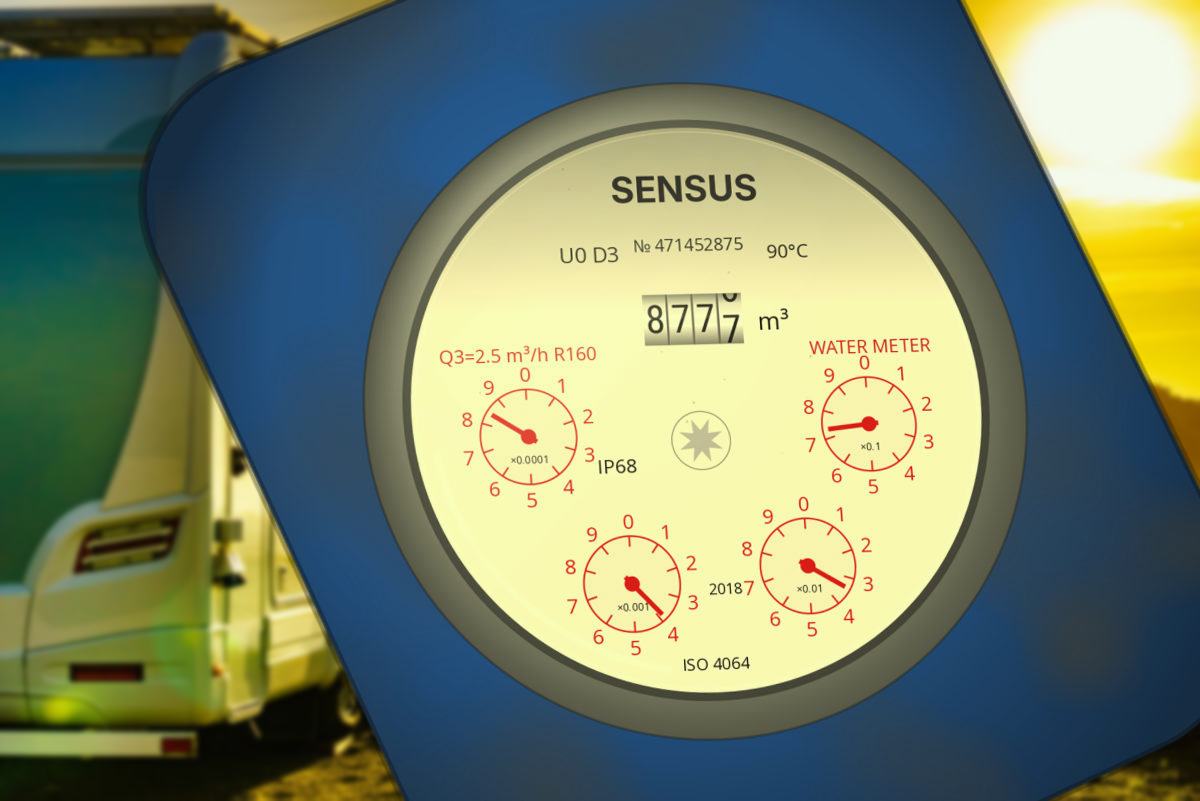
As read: 8776.7338 m³
